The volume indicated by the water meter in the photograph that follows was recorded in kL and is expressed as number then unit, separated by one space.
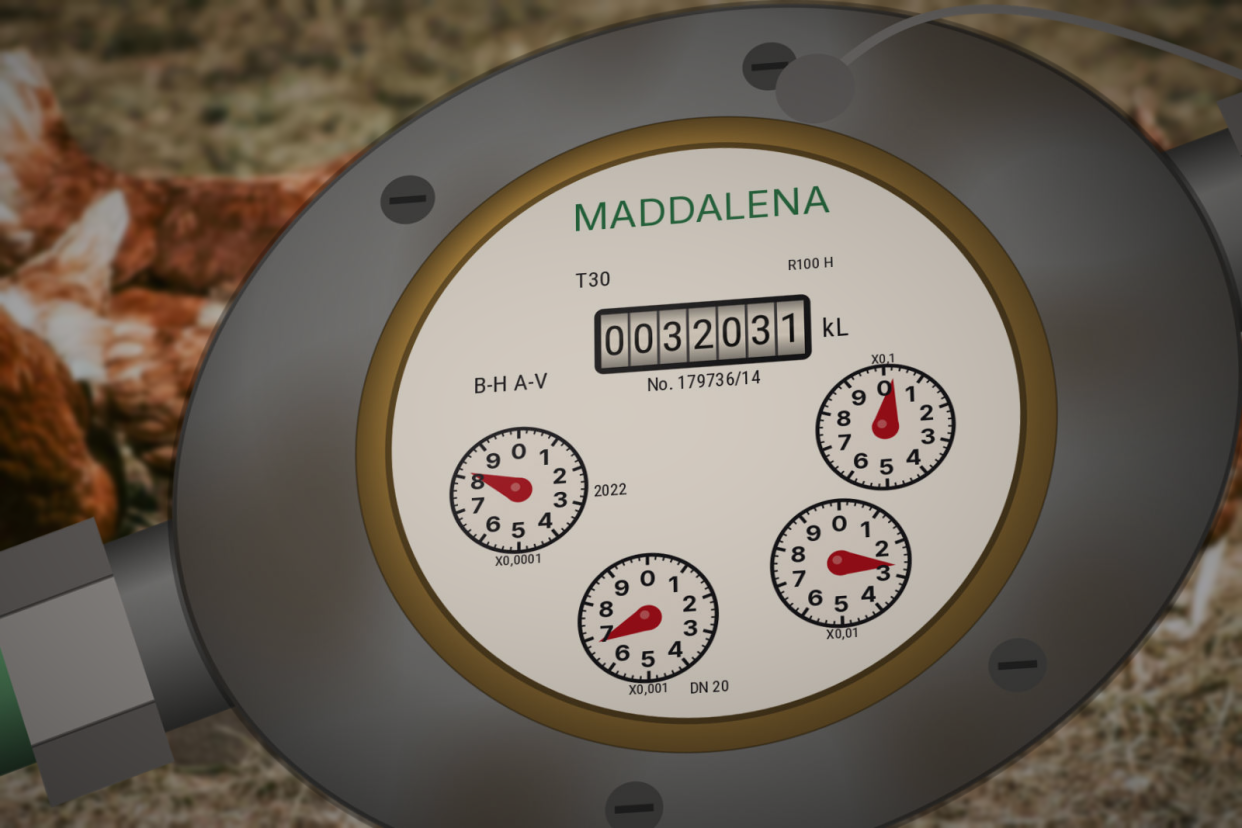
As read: 32031.0268 kL
